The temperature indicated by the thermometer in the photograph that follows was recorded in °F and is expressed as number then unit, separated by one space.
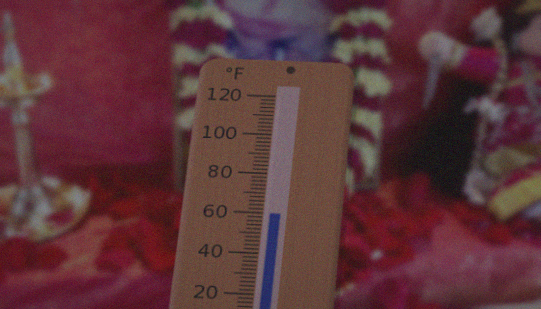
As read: 60 °F
